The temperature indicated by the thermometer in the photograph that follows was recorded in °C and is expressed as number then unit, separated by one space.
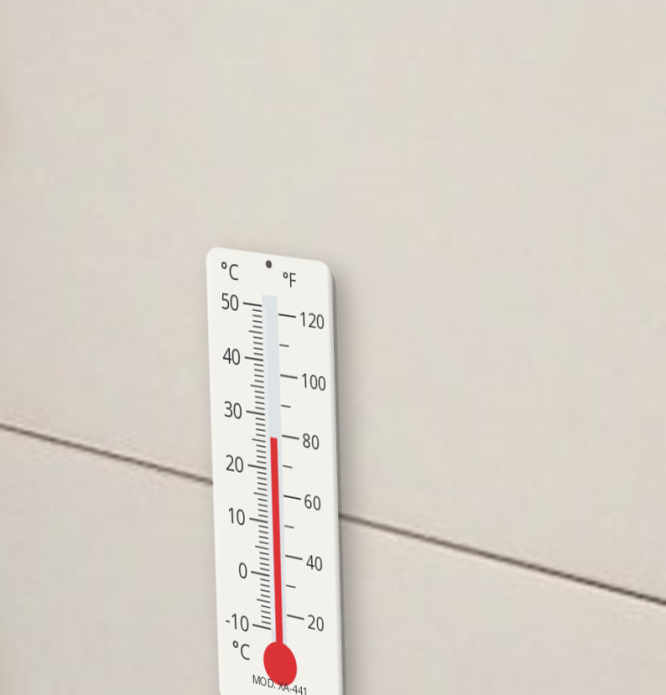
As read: 26 °C
